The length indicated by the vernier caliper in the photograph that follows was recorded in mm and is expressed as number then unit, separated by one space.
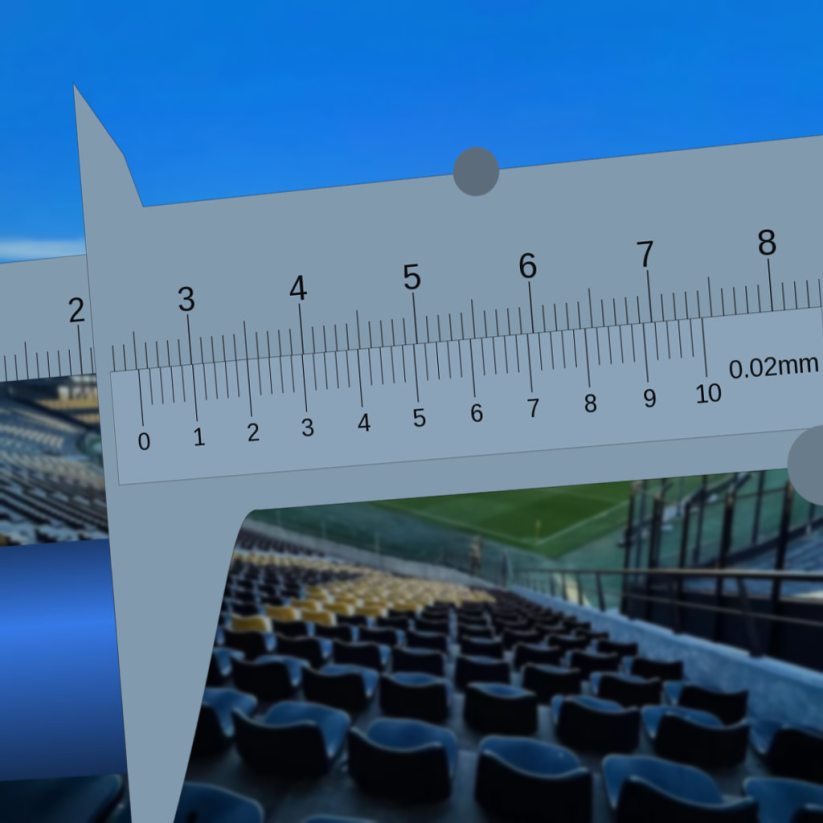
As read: 25.2 mm
